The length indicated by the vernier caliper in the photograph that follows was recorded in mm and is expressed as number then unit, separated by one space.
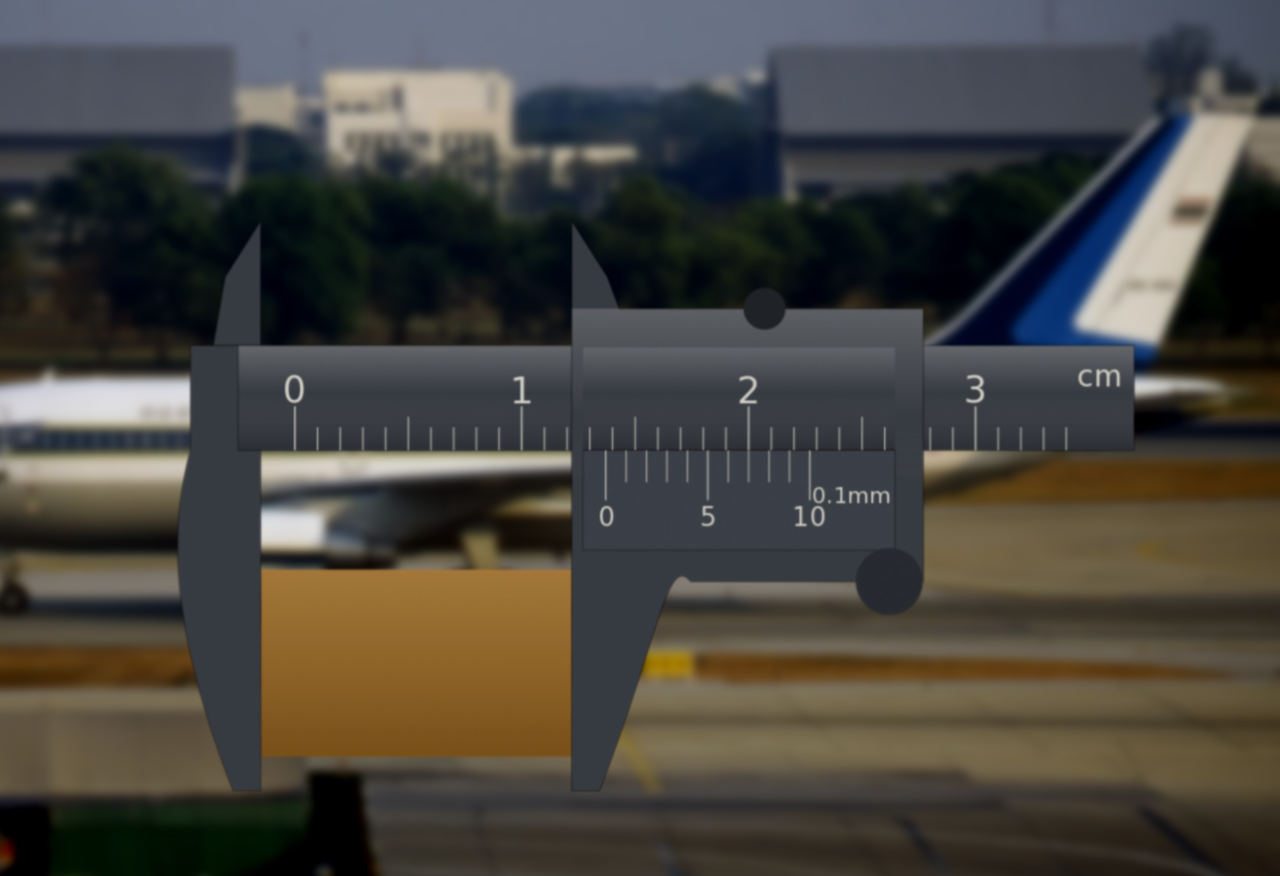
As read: 13.7 mm
